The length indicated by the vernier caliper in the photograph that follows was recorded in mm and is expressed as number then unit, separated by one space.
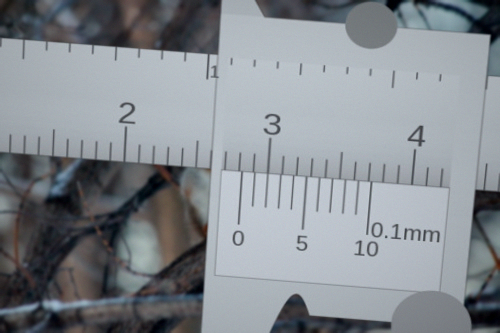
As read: 28.2 mm
